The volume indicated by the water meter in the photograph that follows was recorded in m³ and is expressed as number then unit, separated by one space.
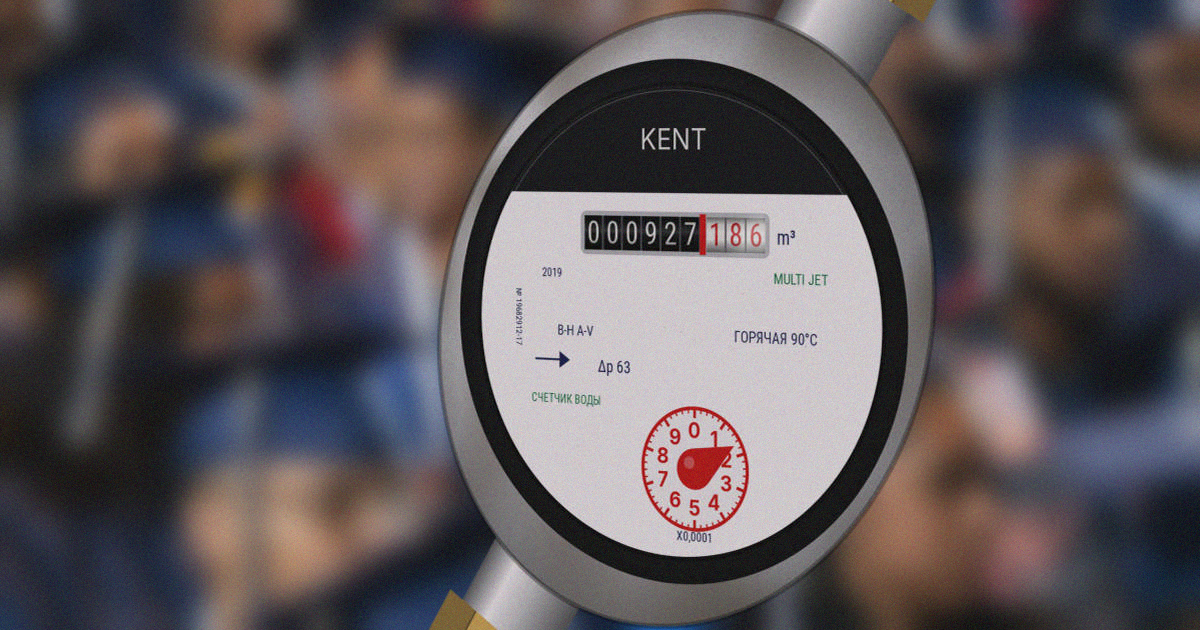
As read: 927.1861 m³
